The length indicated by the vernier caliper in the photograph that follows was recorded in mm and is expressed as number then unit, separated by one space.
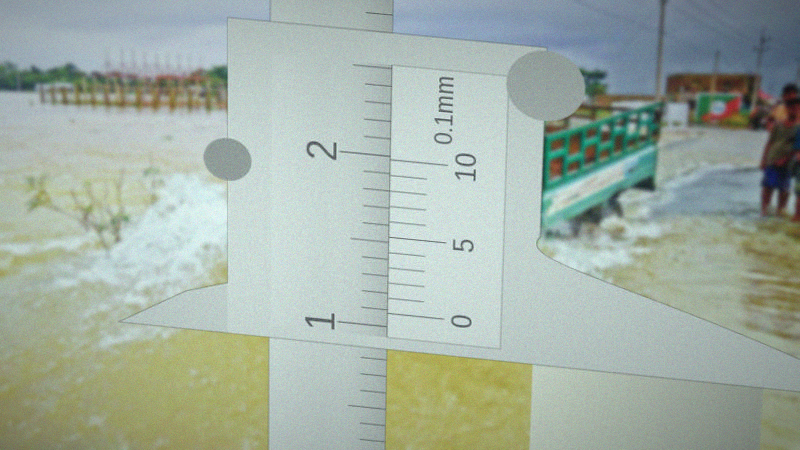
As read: 10.8 mm
